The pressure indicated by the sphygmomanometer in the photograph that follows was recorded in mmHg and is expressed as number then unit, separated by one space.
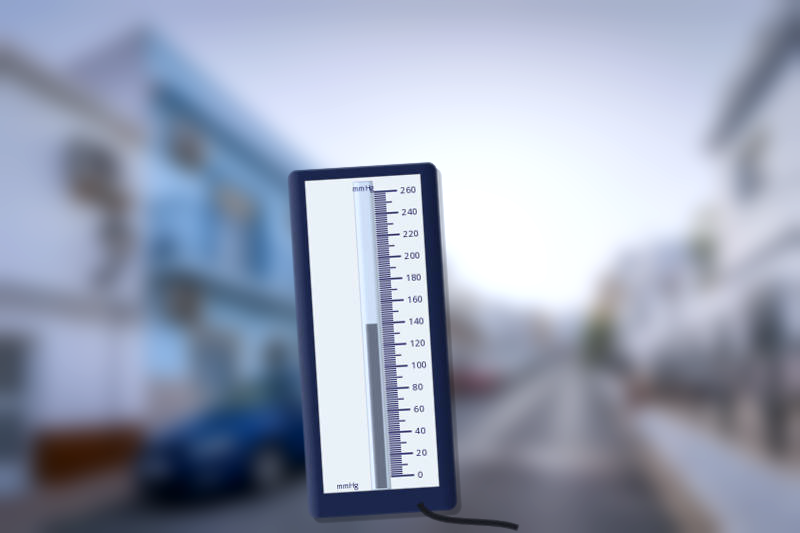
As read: 140 mmHg
